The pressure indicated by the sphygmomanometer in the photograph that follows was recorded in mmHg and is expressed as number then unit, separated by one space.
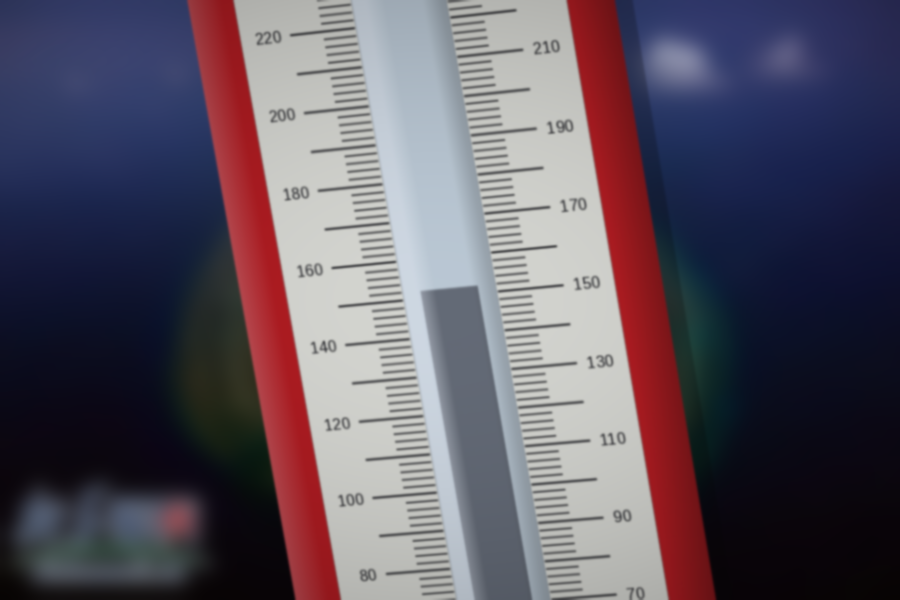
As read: 152 mmHg
